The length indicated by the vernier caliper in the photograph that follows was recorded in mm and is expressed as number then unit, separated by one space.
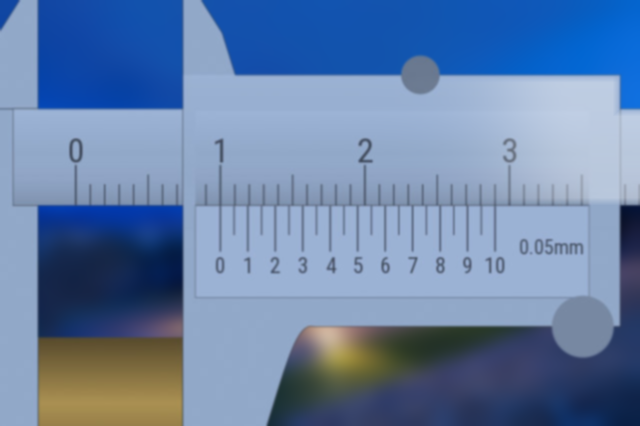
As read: 10.0 mm
